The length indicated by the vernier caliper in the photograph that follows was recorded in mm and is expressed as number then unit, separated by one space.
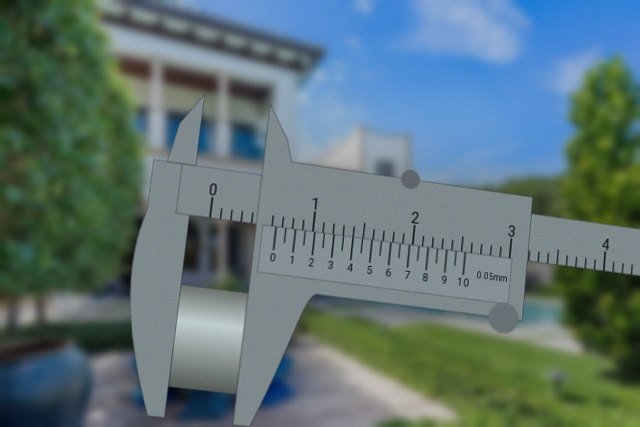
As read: 6.4 mm
